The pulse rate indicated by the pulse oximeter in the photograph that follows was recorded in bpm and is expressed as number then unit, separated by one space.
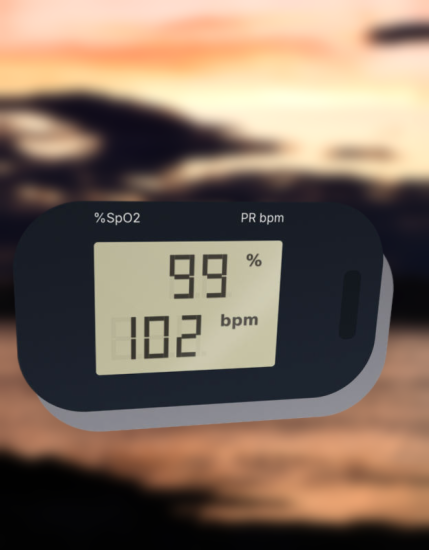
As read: 102 bpm
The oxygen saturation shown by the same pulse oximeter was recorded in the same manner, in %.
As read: 99 %
